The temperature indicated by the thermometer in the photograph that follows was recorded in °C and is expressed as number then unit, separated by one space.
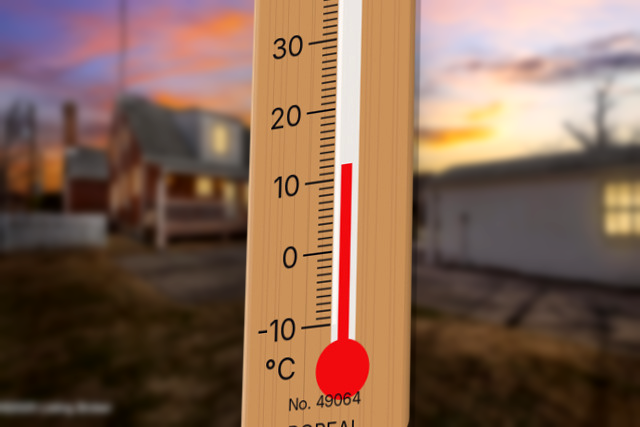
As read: 12 °C
